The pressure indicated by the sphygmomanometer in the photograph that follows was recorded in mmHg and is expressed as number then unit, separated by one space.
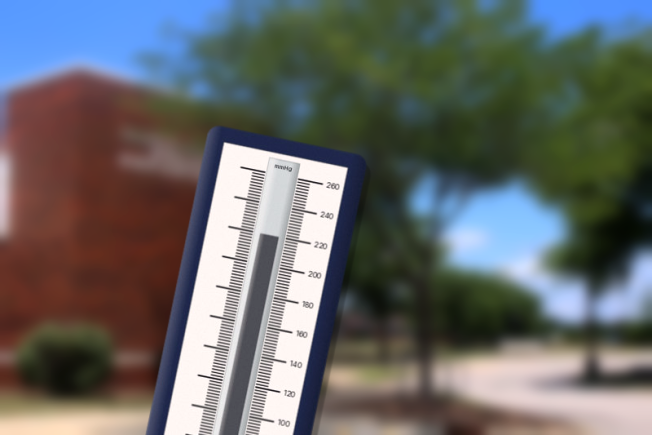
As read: 220 mmHg
